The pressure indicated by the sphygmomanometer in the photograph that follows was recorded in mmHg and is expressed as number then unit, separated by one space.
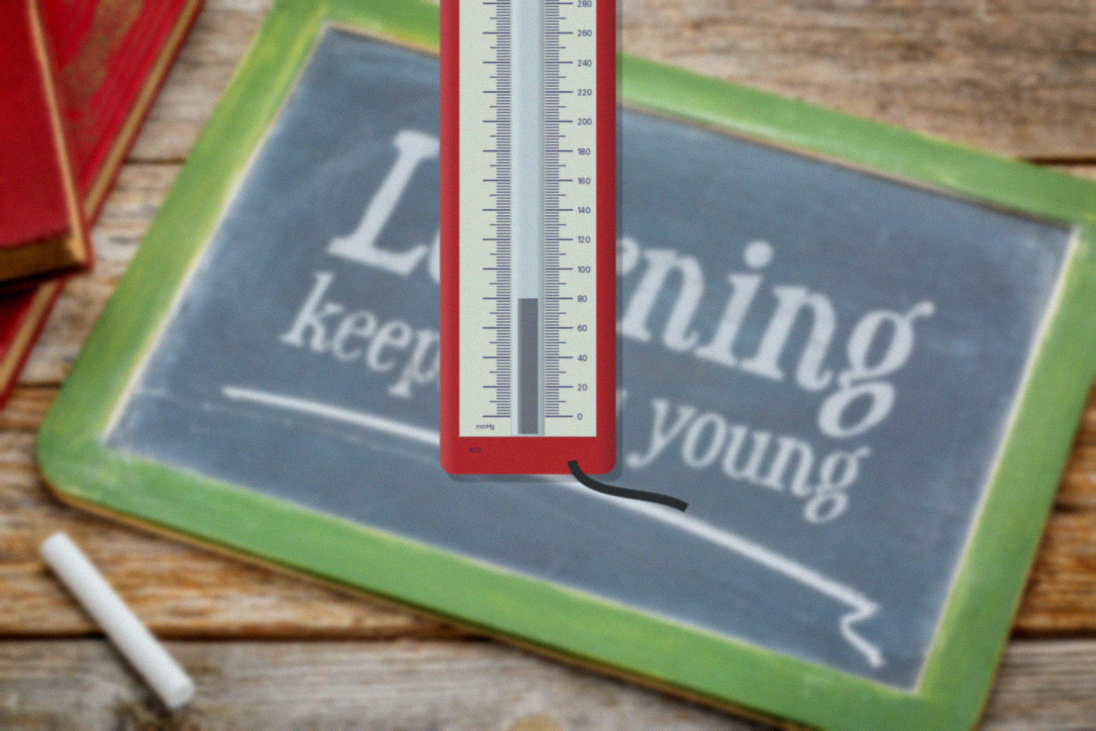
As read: 80 mmHg
